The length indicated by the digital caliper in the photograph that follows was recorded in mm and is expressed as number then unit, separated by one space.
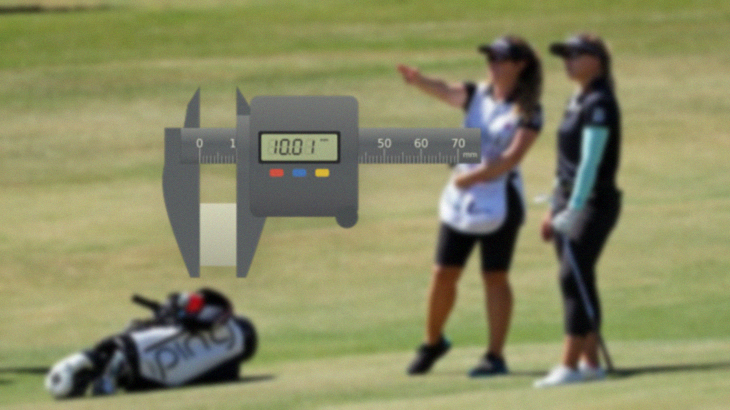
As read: 10.01 mm
